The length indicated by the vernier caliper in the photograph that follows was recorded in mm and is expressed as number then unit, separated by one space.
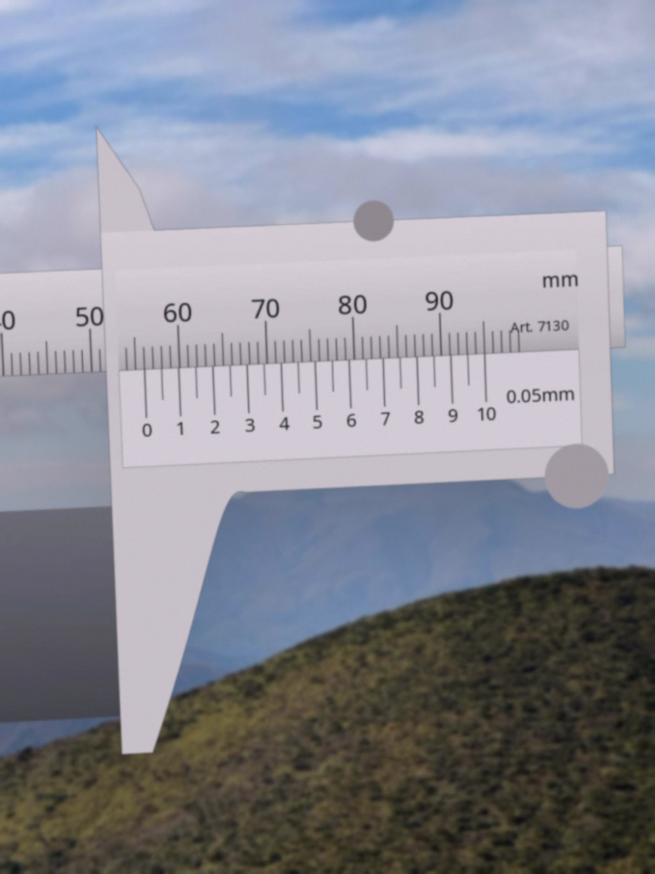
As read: 56.0 mm
